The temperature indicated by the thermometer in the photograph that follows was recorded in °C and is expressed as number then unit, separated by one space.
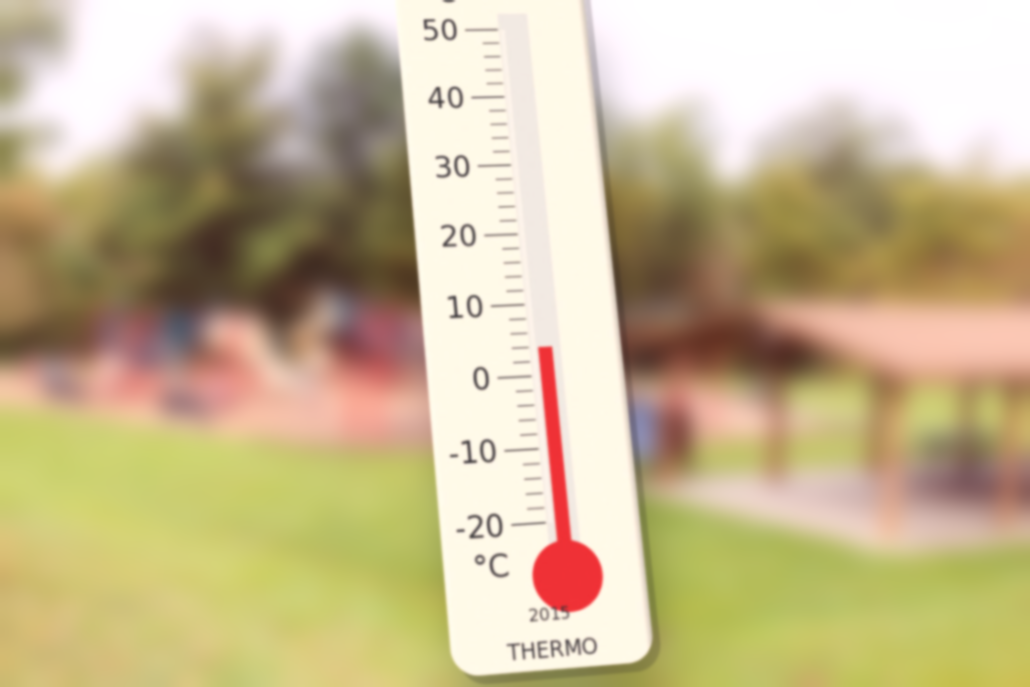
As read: 4 °C
